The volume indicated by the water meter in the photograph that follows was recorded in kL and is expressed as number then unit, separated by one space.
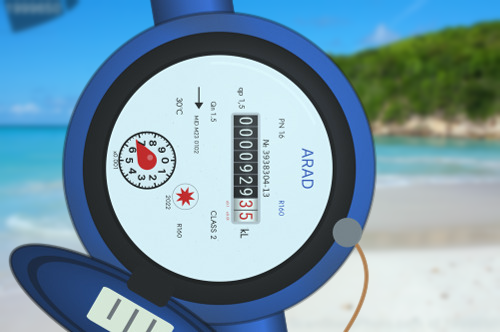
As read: 929.356 kL
